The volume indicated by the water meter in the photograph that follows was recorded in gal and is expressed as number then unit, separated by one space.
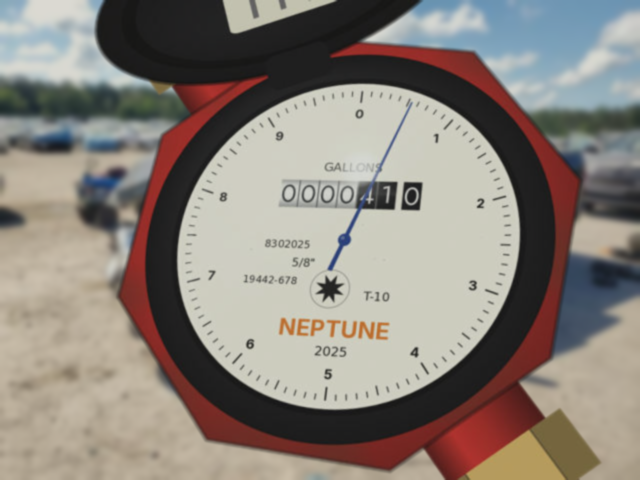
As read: 410.5 gal
